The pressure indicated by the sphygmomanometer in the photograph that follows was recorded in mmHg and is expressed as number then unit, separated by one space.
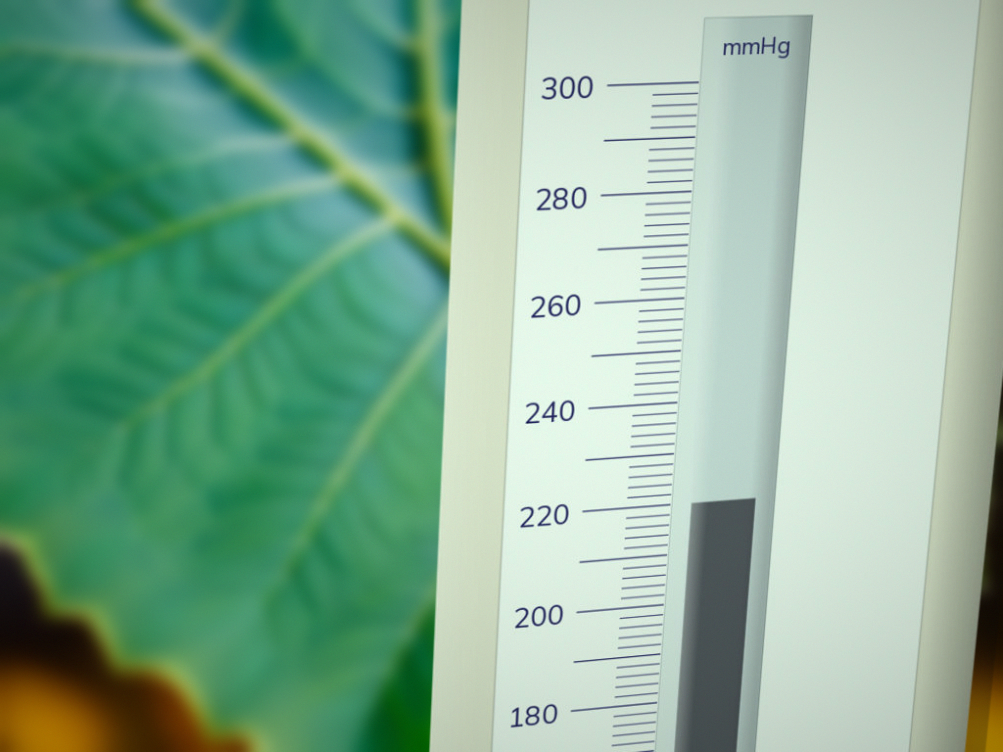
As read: 220 mmHg
